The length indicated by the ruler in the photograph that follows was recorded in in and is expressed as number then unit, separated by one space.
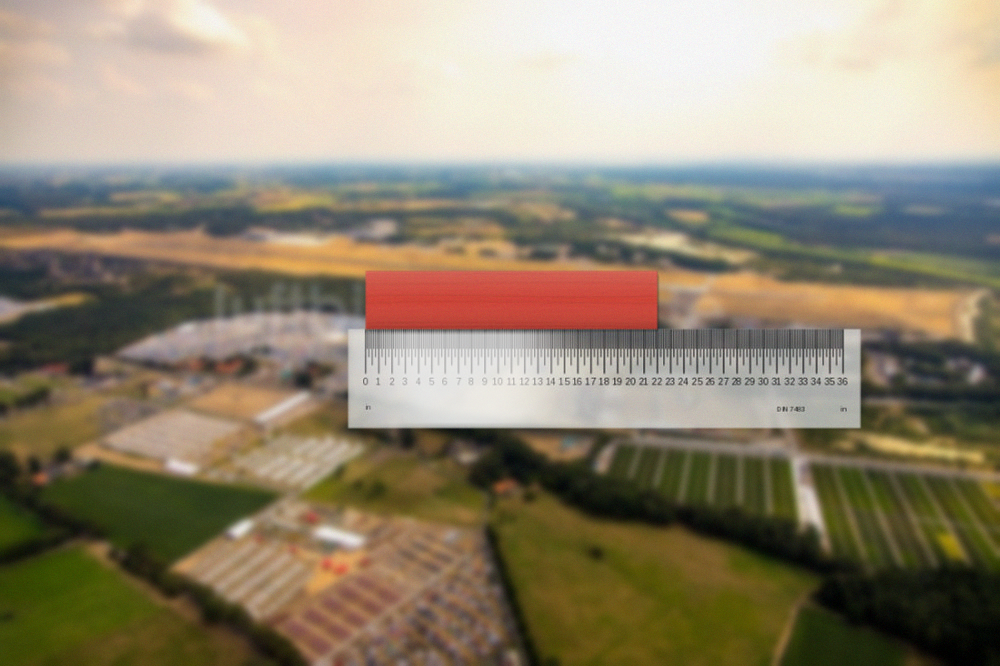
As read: 22 in
